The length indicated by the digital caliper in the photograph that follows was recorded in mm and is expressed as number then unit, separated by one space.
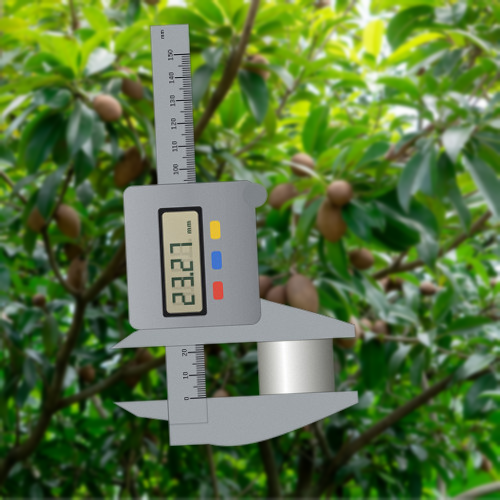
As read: 23.27 mm
